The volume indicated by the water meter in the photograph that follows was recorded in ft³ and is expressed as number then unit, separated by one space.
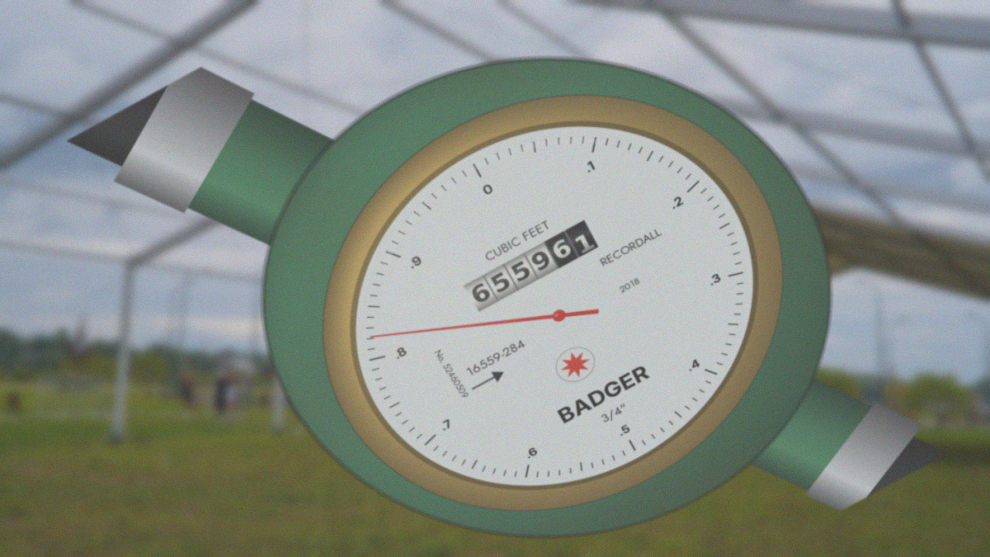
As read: 655960.82 ft³
